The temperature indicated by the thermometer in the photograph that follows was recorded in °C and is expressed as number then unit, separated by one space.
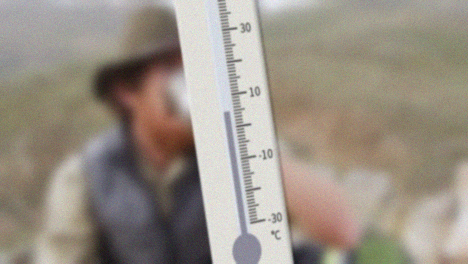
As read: 5 °C
